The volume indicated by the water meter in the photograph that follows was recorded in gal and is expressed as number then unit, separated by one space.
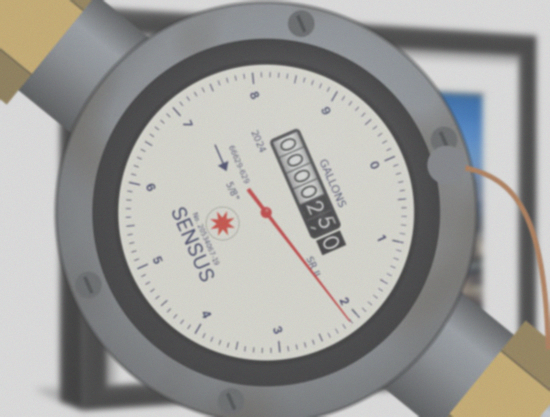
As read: 252.1 gal
